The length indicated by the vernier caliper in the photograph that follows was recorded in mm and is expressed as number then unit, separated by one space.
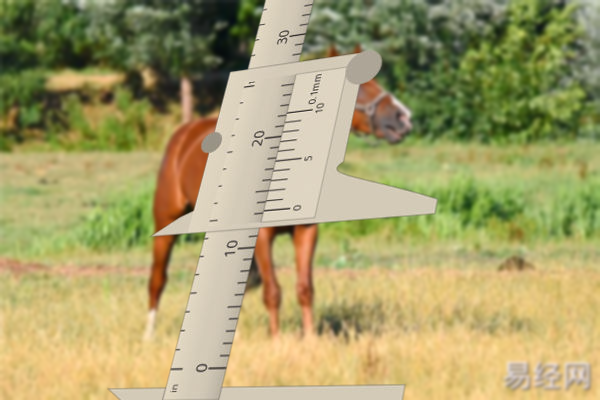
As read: 13.2 mm
